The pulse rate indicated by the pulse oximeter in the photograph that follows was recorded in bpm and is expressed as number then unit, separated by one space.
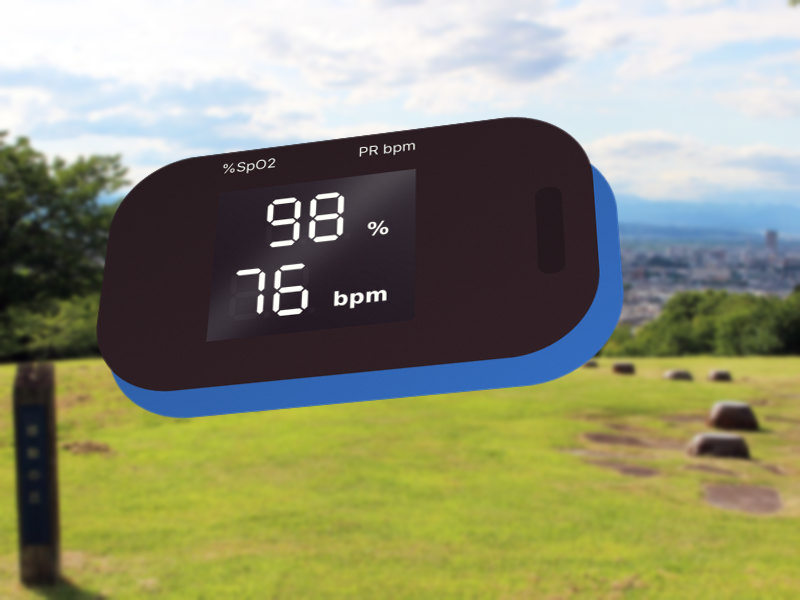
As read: 76 bpm
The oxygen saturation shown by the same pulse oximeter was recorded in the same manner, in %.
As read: 98 %
